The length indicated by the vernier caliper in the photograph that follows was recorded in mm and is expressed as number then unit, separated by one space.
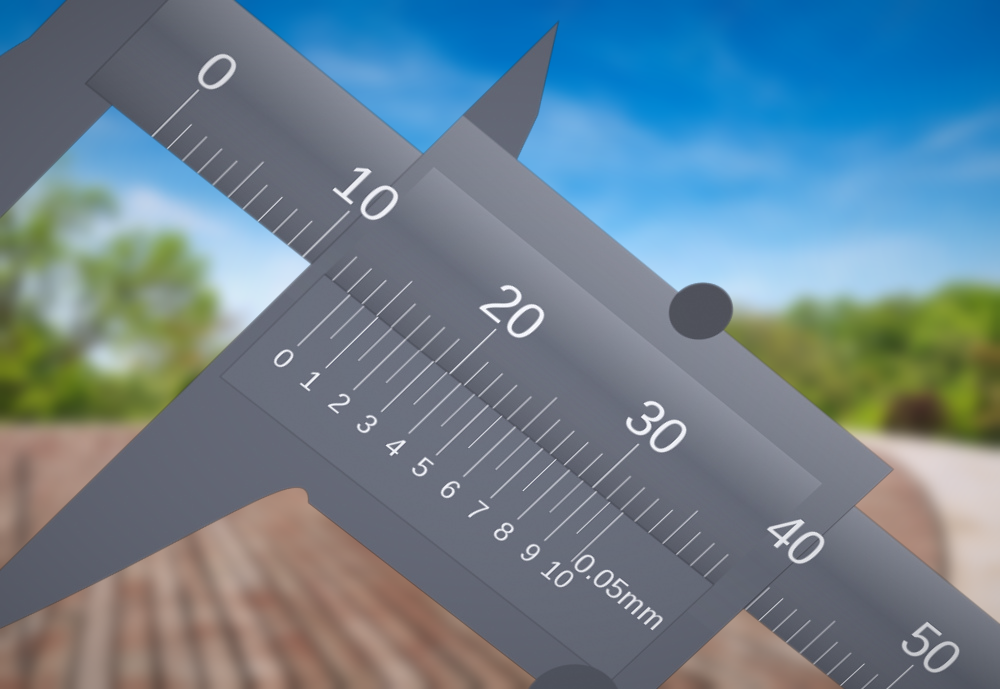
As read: 13.2 mm
